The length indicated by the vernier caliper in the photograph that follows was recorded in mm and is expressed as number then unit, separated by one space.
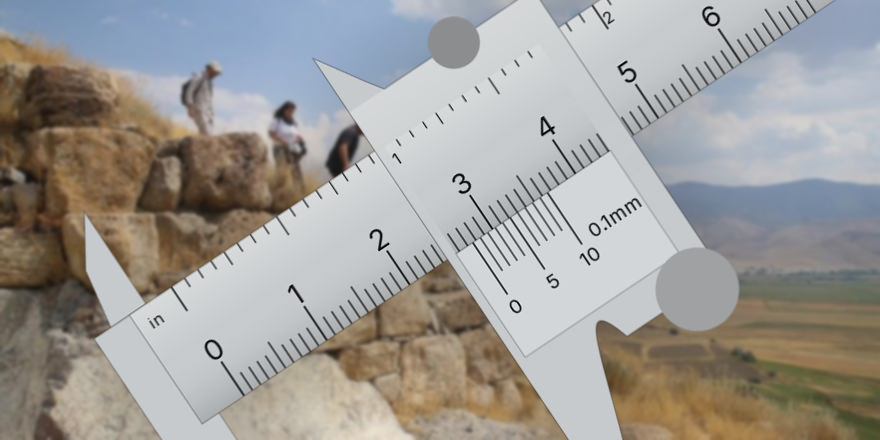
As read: 27.6 mm
